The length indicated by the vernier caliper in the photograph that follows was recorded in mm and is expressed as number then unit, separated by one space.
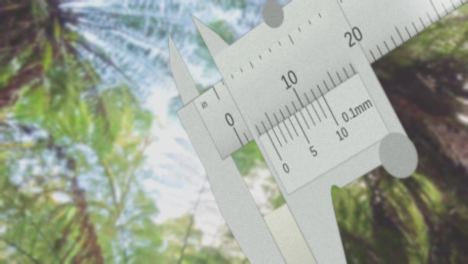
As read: 4.0 mm
